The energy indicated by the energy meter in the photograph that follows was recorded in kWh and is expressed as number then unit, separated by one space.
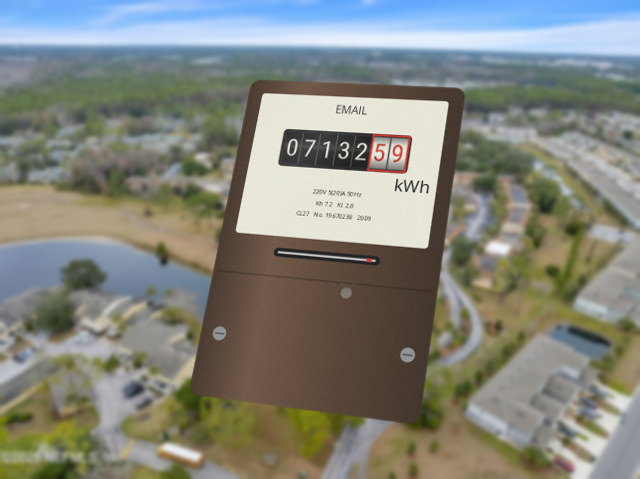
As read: 7132.59 kWh
